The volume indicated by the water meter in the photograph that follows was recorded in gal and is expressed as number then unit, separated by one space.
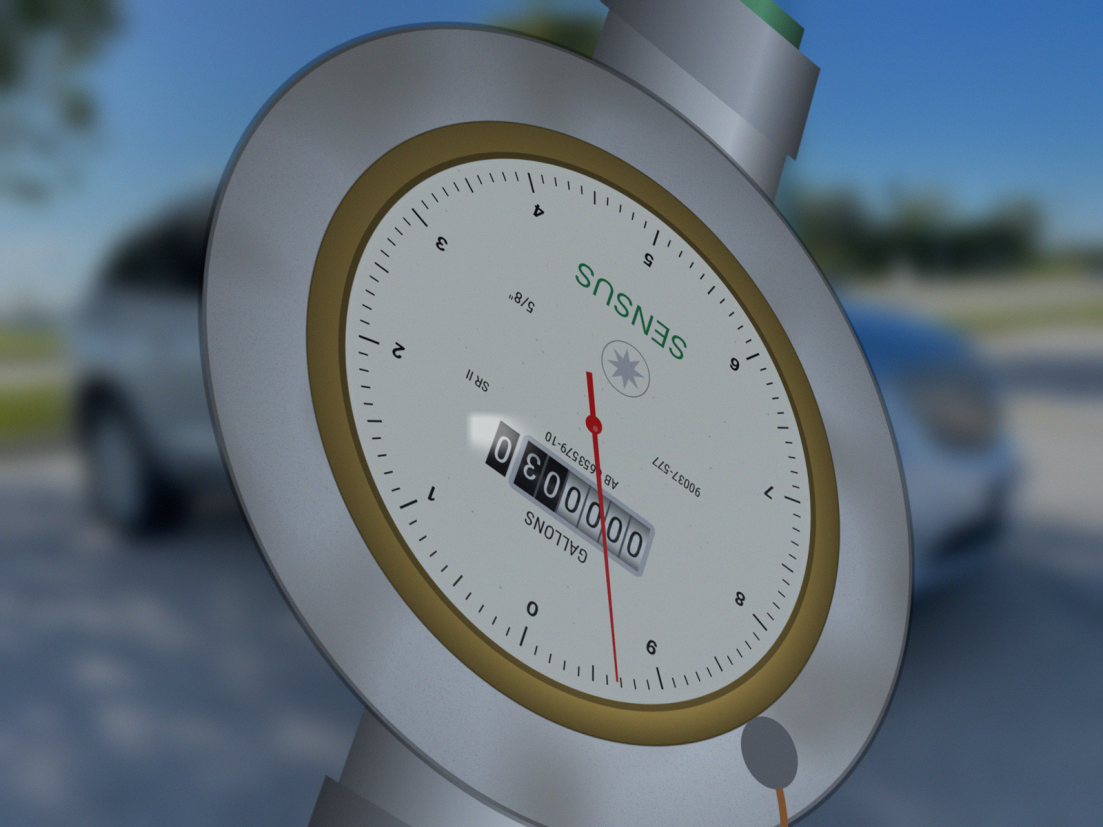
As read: 29.3 gal
